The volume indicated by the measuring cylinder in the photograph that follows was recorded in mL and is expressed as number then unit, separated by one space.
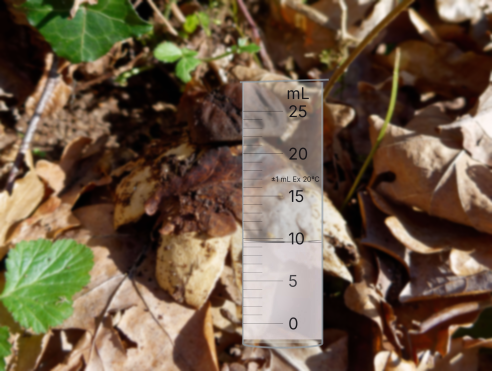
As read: 9.5 mL
